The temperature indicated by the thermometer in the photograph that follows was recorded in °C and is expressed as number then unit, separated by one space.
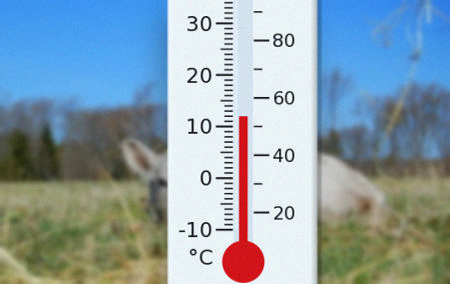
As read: 12 °C
